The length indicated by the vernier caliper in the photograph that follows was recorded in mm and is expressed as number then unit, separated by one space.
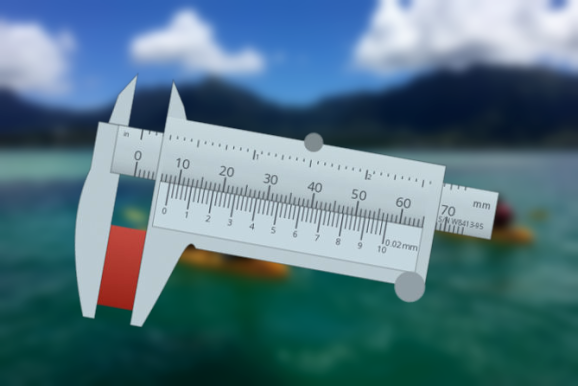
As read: 8.0 mm
